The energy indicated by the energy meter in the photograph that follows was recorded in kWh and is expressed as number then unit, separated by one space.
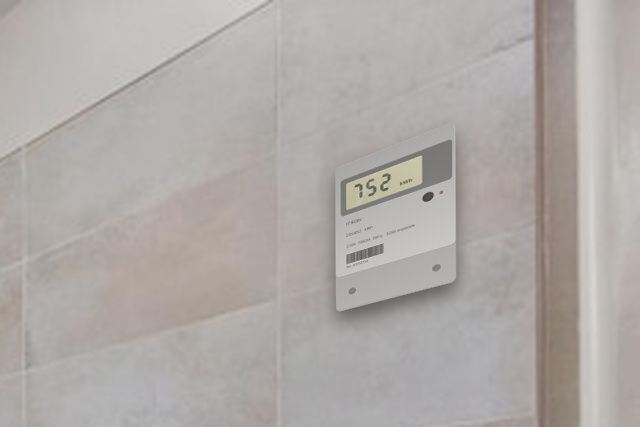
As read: 752 kWh
